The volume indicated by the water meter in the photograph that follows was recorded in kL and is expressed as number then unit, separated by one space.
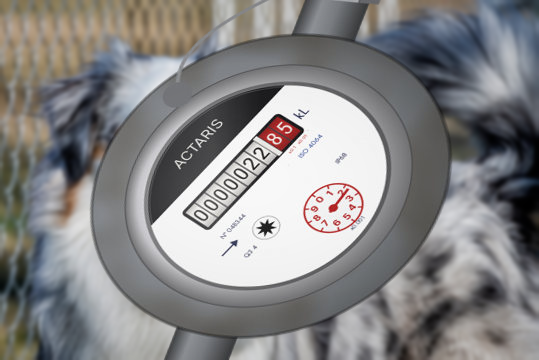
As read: 22.852 kL
